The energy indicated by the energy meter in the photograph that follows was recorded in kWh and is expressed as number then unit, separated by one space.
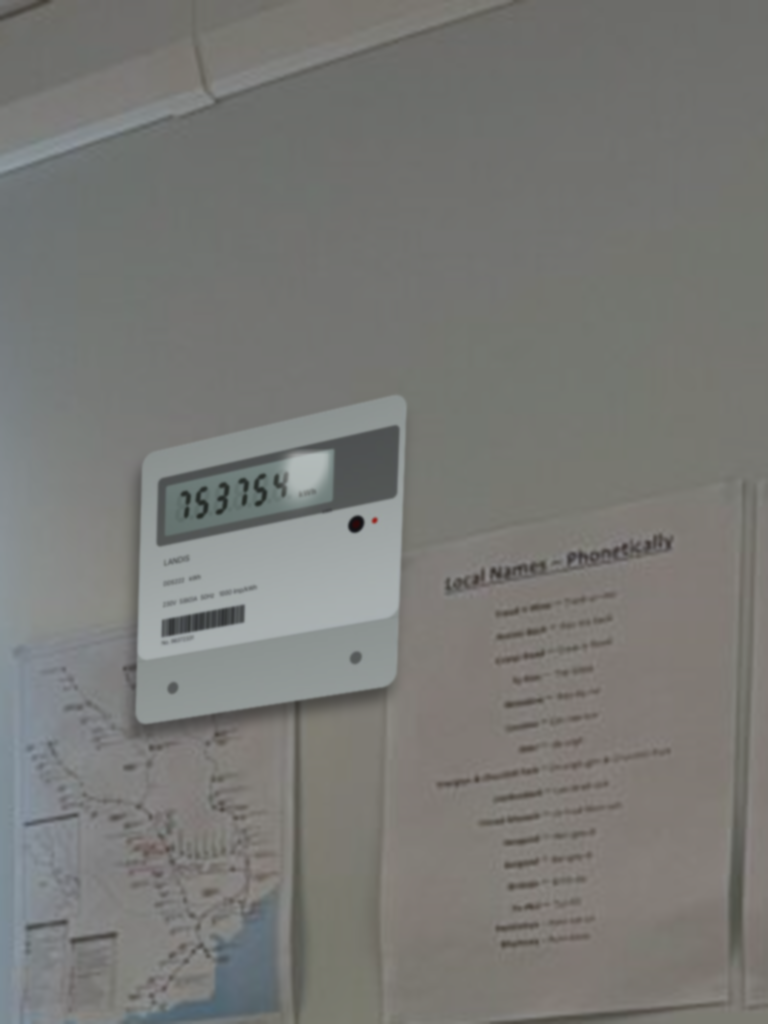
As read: 753754 kWh
